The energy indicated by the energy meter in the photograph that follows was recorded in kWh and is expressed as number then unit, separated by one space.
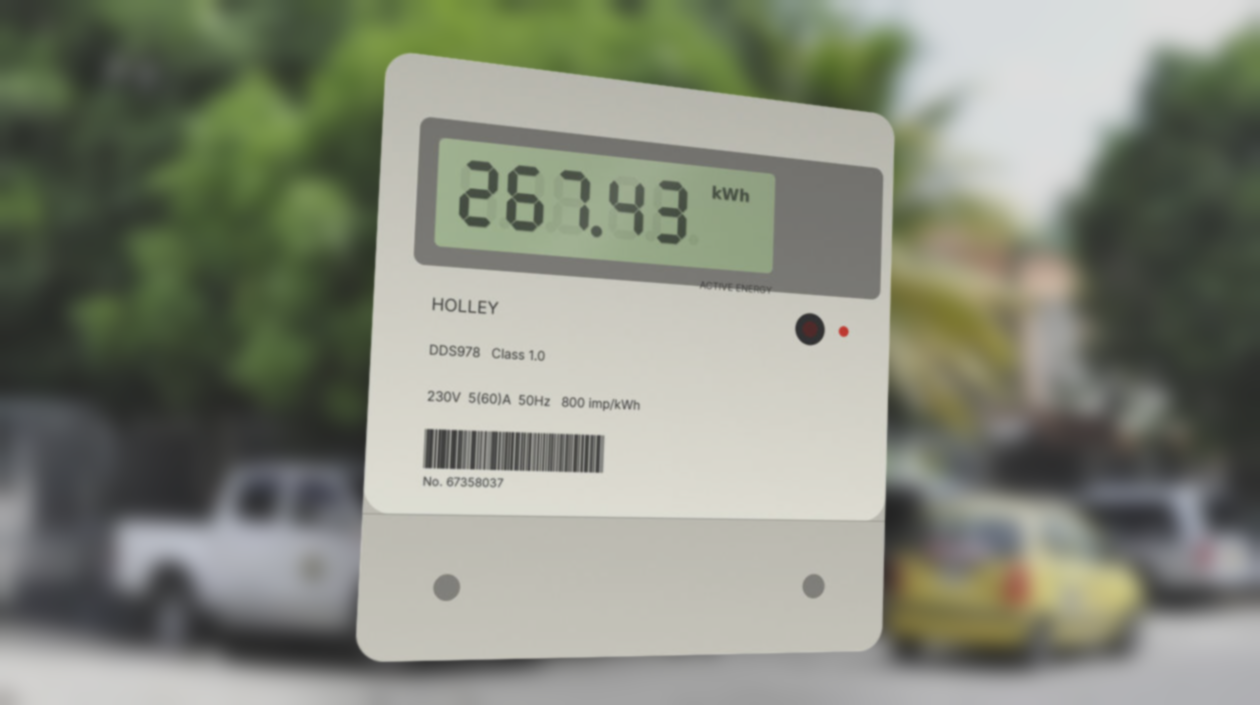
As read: 267.43 kWh
